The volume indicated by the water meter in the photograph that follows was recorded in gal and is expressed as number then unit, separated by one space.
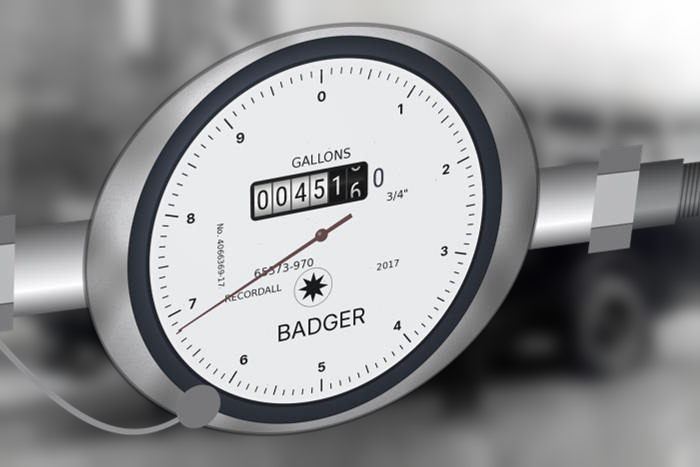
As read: 45156.8 gal
